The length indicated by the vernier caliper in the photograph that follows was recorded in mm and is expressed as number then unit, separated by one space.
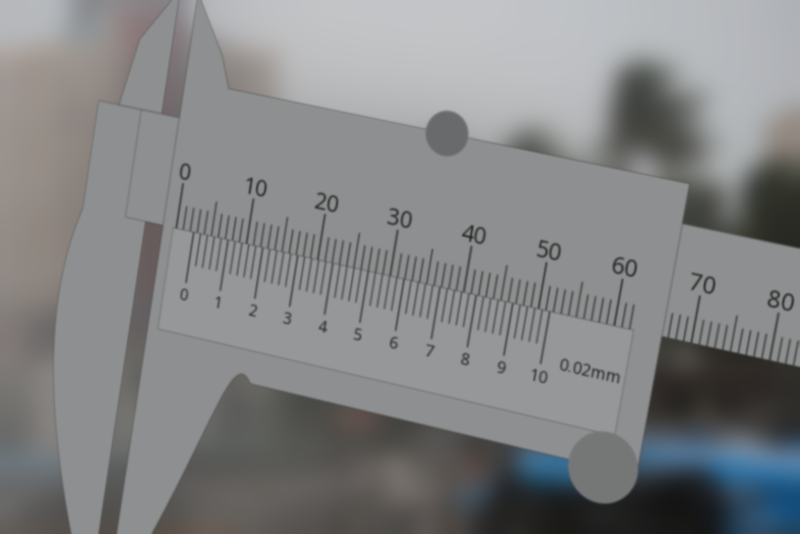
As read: 2.5 mm
